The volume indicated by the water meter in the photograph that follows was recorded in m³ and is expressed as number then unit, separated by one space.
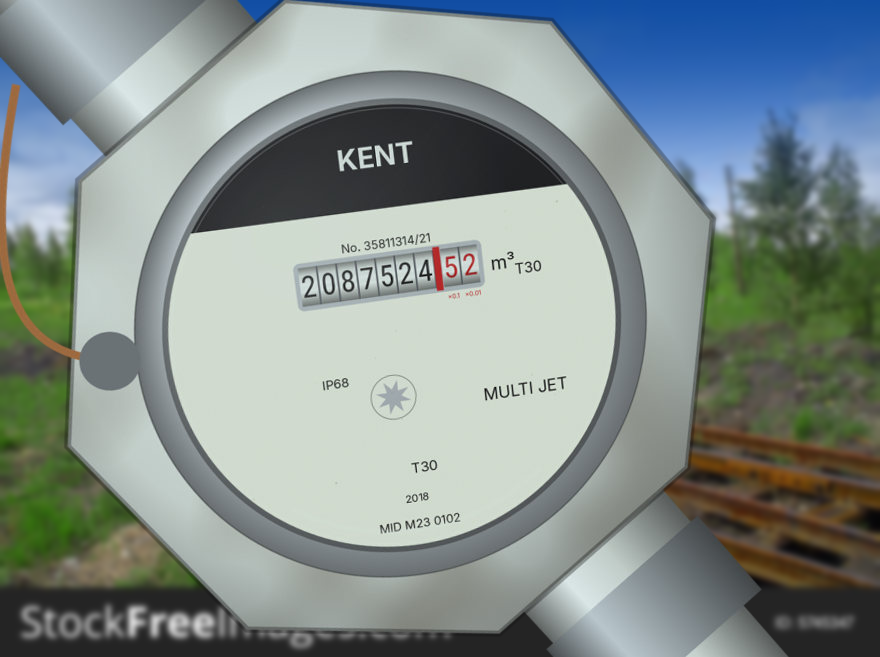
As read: 2087524.52 m³
